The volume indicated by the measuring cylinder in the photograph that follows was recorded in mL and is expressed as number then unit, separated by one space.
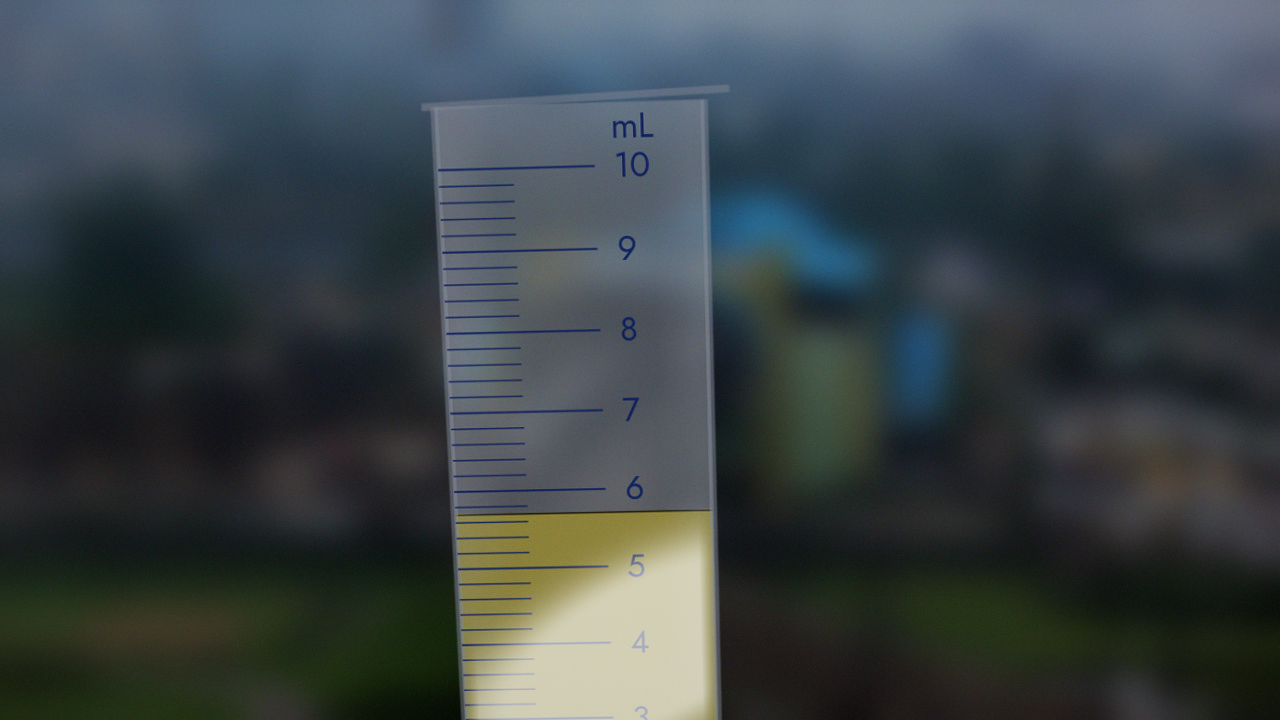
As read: 5.7 mL
